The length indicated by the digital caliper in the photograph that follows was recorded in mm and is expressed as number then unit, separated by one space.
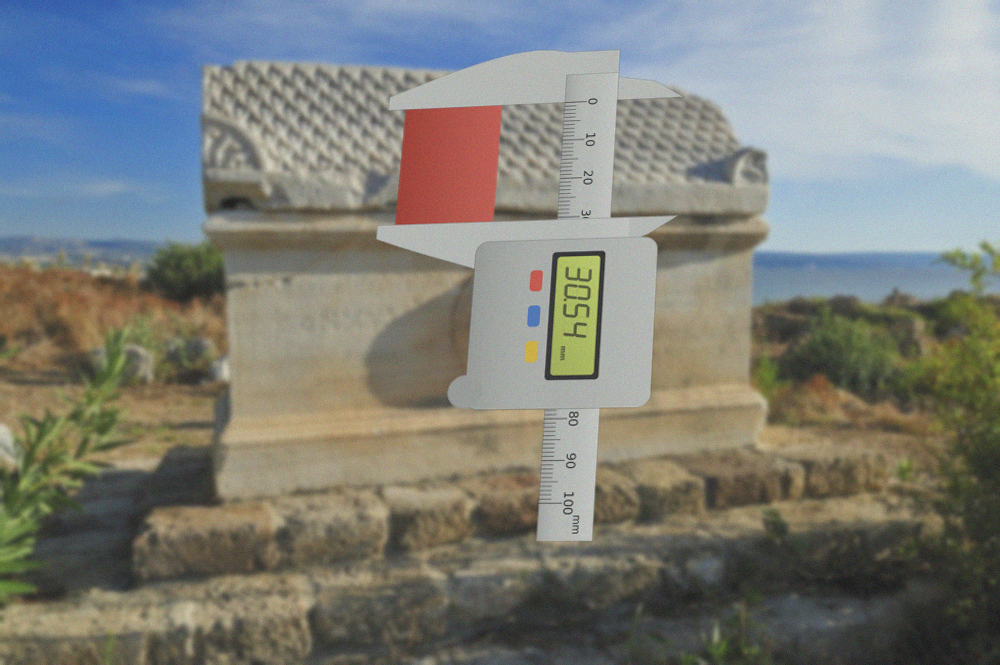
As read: 30.54 mm
